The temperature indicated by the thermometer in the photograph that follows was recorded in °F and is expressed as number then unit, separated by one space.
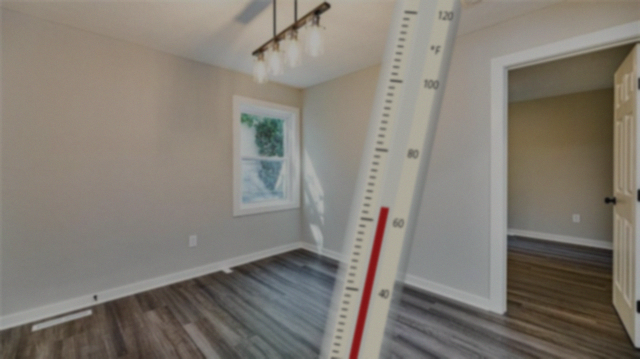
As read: 64 °F
